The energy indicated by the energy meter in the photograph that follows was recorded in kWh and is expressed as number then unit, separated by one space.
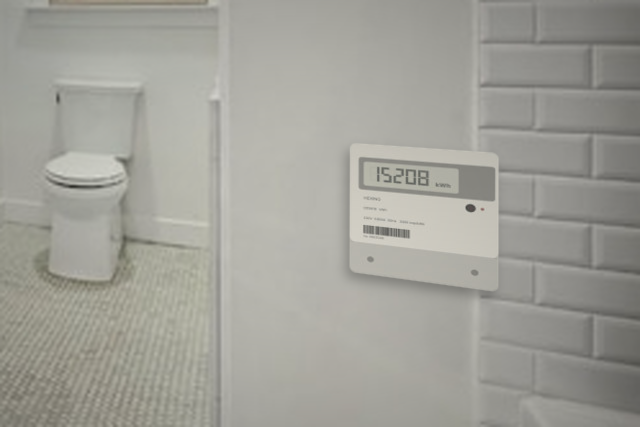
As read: 15208 kWh
